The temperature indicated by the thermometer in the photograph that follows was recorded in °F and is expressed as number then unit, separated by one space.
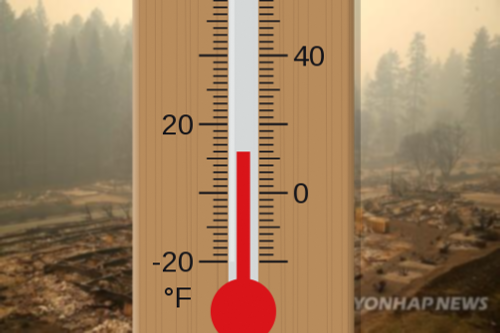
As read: 12 °F
